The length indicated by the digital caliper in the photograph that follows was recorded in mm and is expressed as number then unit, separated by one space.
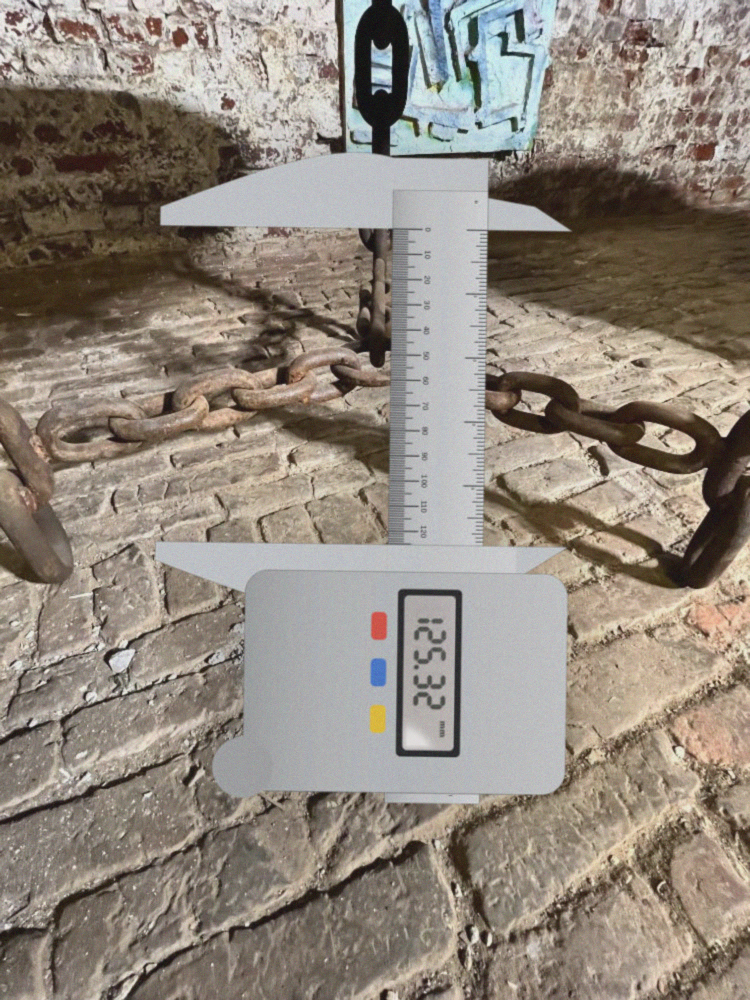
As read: 125.32 mm
